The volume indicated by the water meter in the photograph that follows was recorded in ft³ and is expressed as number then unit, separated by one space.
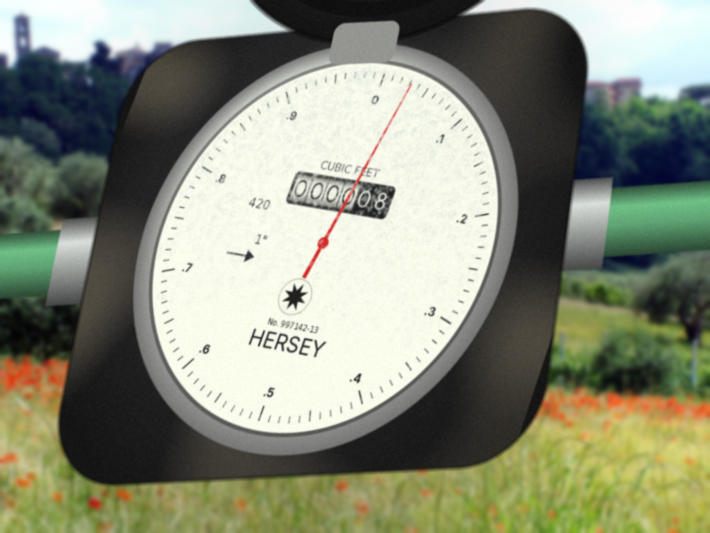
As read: 8.03 ft³
